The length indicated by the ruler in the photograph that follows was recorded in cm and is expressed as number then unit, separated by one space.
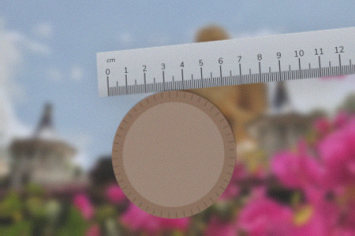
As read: 6.5 cm
